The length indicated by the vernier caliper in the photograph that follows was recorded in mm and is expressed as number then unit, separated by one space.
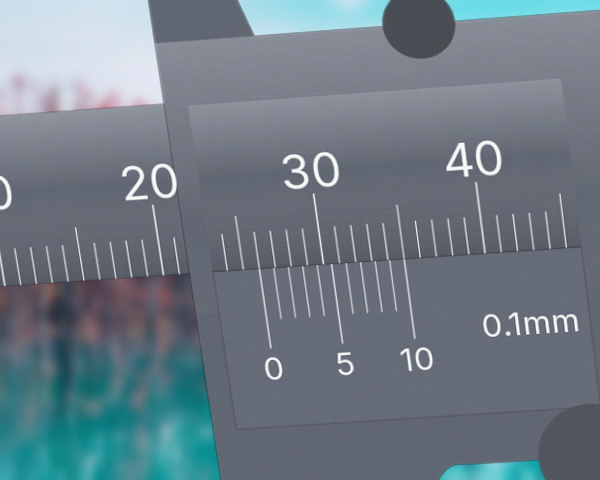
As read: 26.0 mm
